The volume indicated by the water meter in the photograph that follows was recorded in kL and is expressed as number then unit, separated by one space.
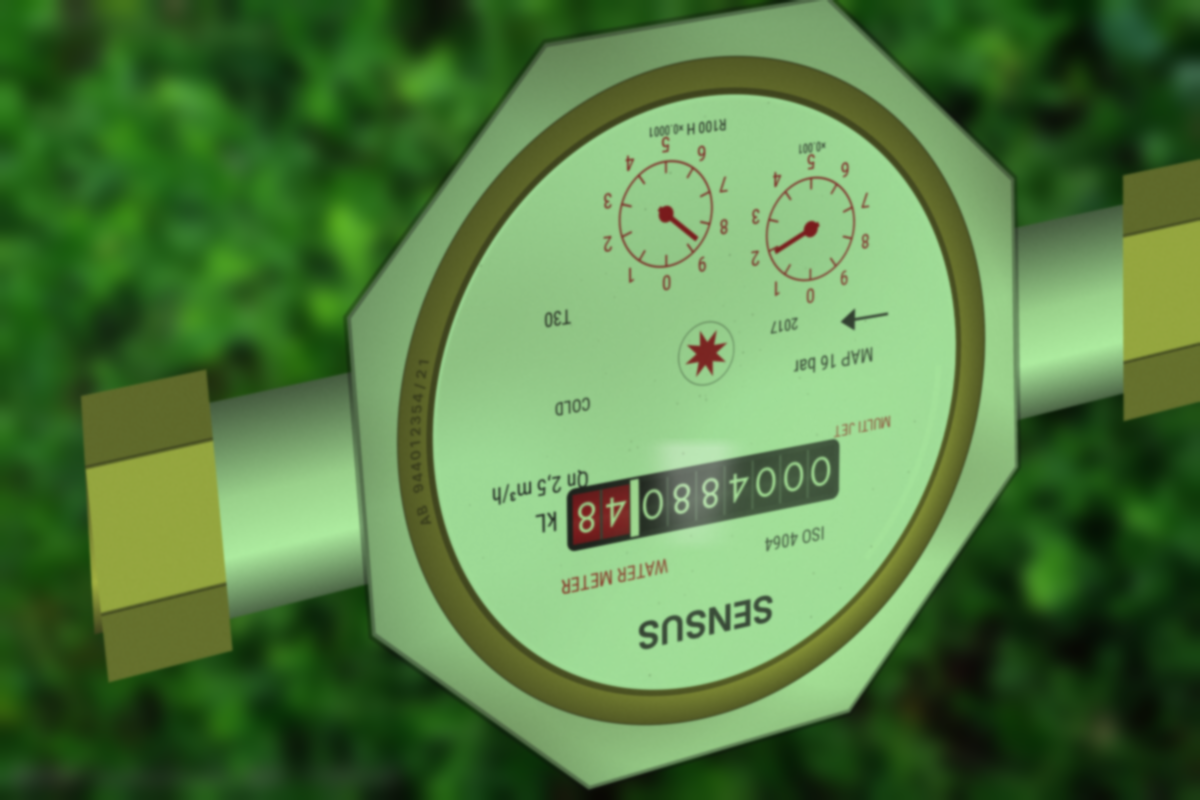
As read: 4880.4818 kL
